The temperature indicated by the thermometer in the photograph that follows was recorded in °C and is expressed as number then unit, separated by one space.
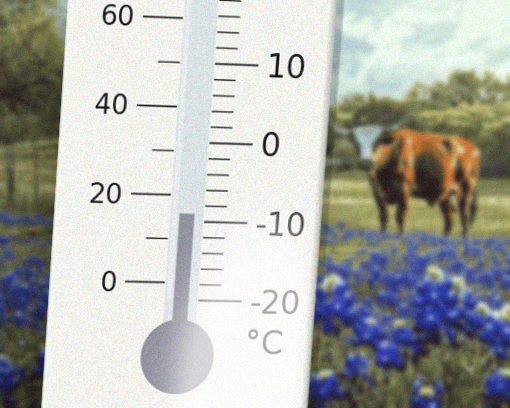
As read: -9 °C
